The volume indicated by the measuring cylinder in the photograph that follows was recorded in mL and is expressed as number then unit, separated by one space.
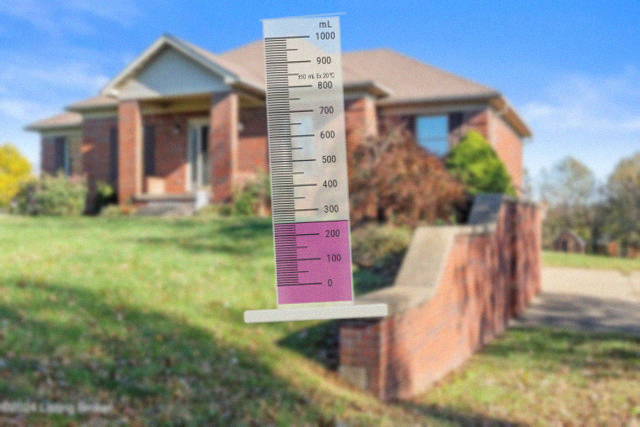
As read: 250 mL
